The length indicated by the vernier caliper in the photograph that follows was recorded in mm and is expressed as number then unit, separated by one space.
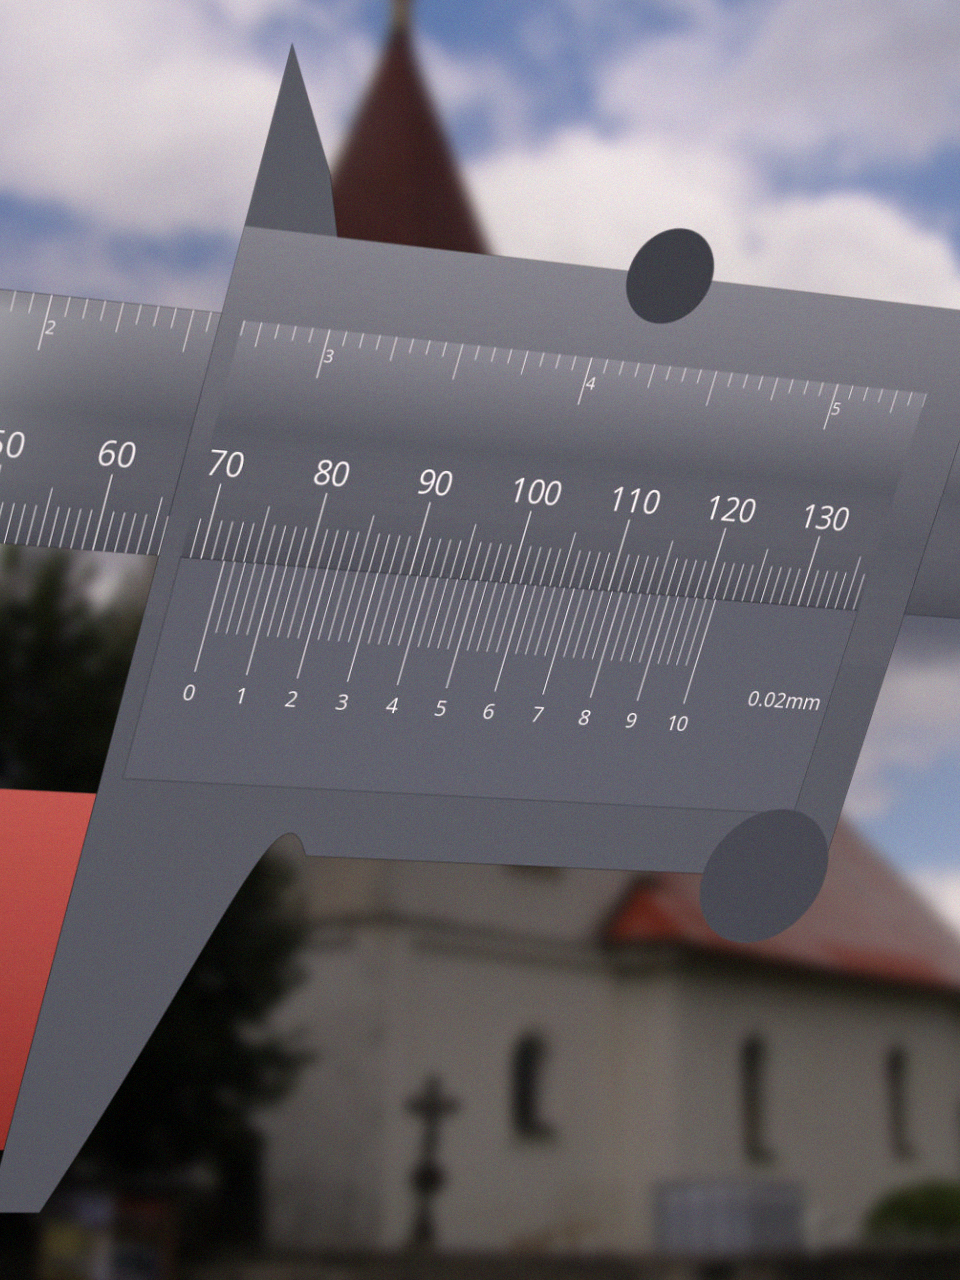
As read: 72.2 mm
